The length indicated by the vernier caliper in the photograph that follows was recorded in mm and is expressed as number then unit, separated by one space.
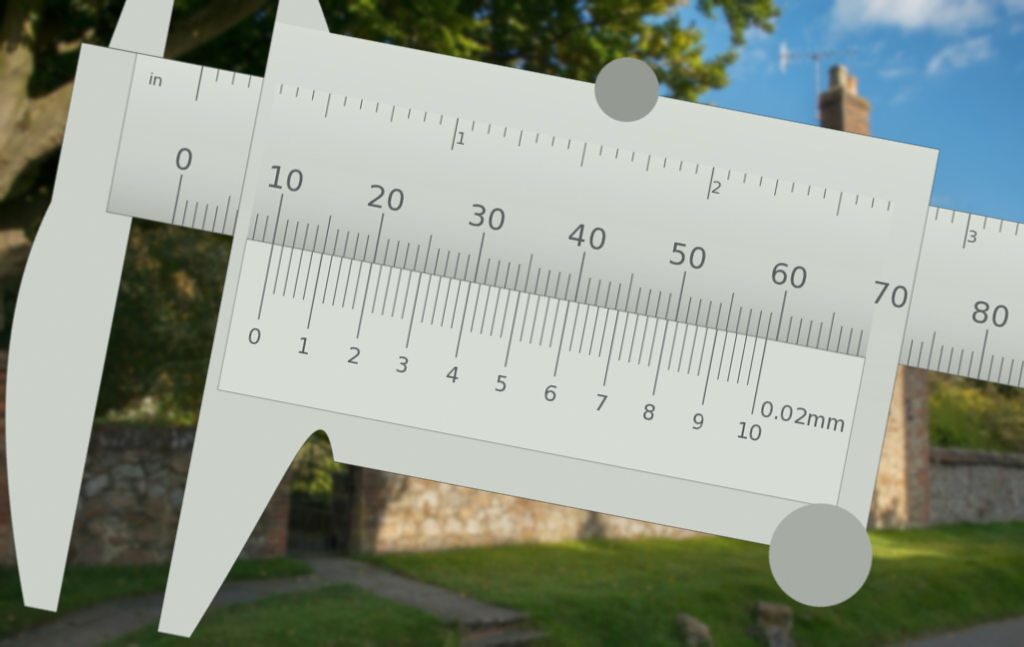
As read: 10.0 mm
